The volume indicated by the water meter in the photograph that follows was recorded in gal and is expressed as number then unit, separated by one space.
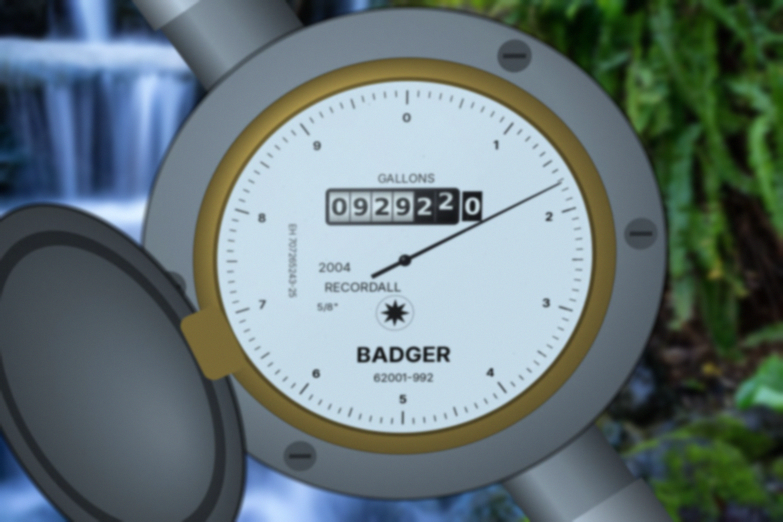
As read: 929221.7 gal
